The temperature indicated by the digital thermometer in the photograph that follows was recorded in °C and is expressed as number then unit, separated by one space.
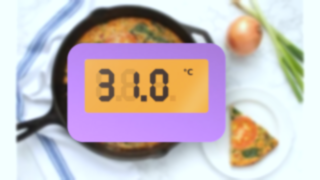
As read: 31.0 °C
